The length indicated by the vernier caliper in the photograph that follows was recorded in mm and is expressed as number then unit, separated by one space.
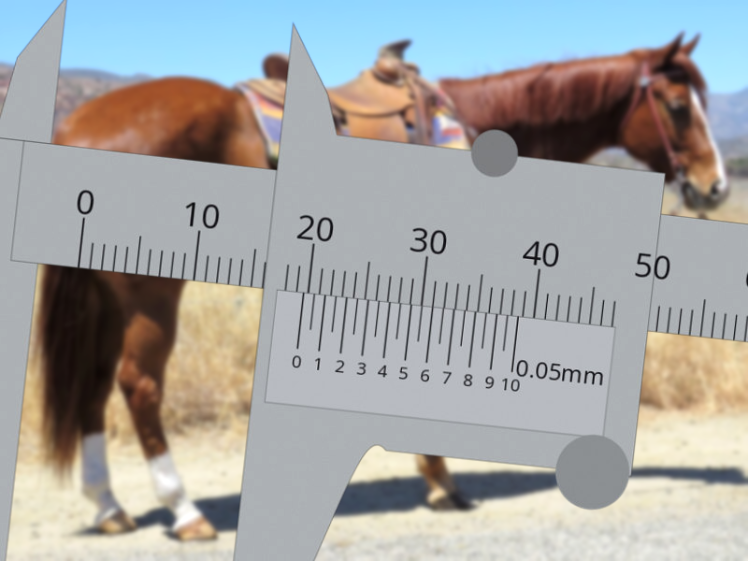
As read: 19.6 mm
